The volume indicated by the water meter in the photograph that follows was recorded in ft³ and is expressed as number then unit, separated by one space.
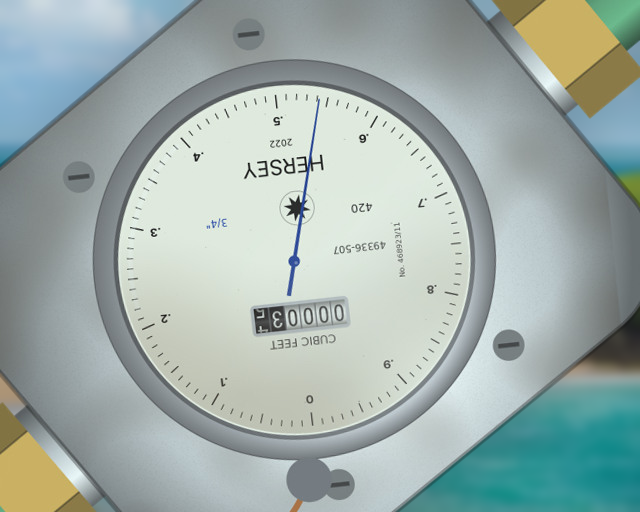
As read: 34.54 ft³
